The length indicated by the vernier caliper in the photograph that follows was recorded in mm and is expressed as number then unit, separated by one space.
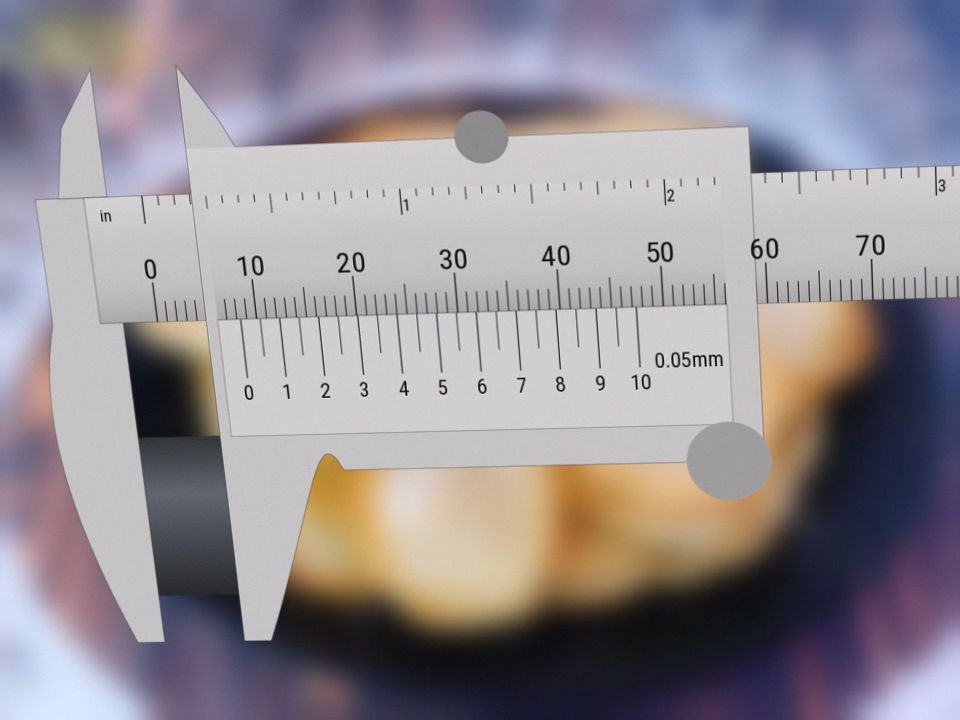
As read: 8.4 mm
